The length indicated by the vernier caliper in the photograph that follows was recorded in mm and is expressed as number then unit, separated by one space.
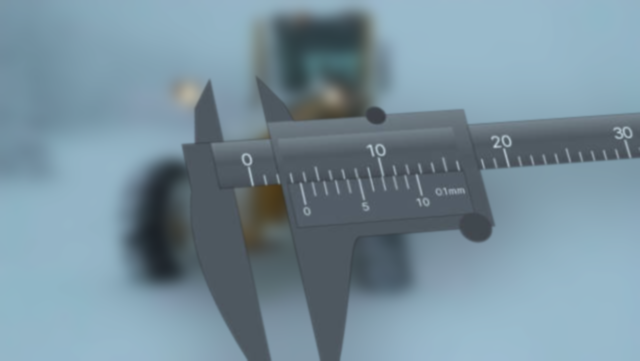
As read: 3.6 mm
